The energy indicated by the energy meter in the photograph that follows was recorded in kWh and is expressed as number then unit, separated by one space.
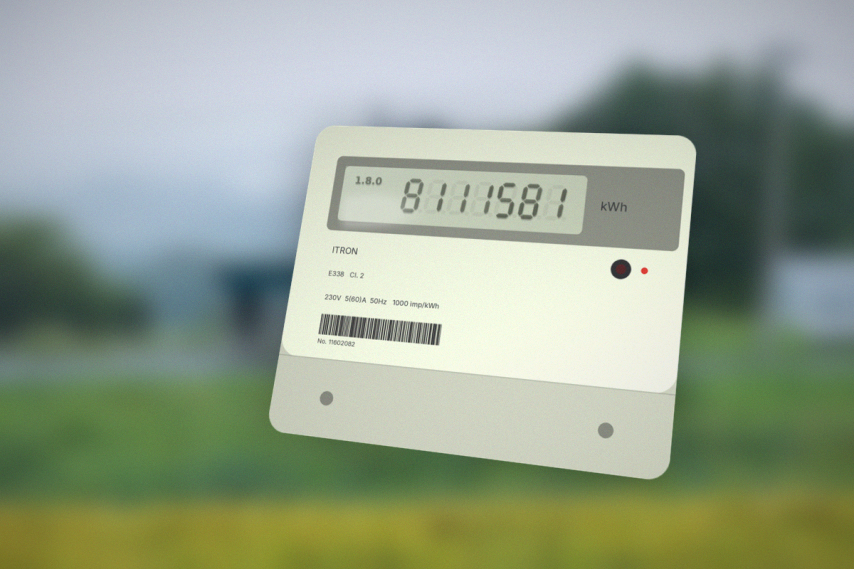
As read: 8111581 kWh
